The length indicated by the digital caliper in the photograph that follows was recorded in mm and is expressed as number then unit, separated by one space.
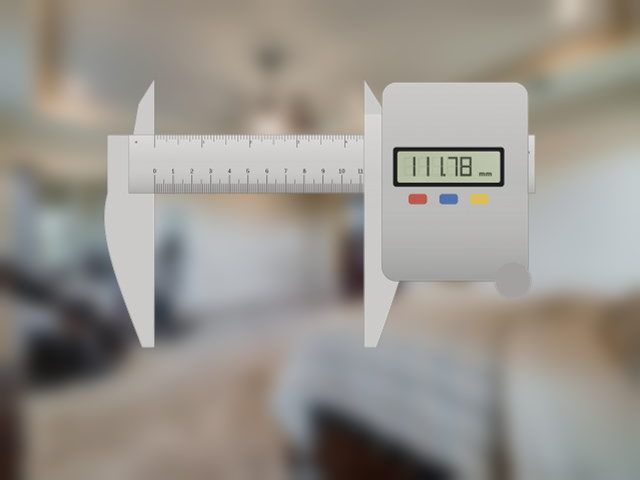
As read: 111.78 mm
